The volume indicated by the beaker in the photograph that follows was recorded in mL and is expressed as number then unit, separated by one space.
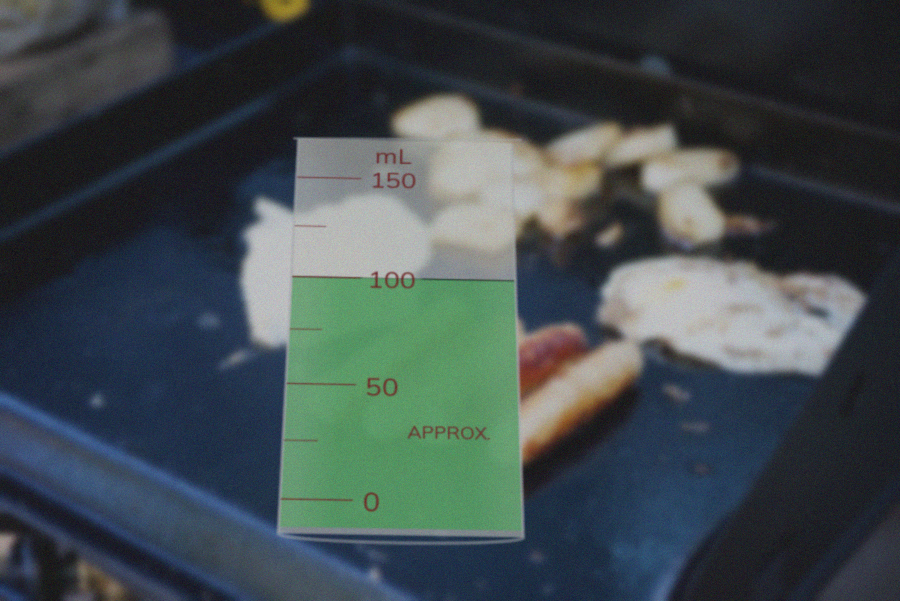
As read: 100 mL
